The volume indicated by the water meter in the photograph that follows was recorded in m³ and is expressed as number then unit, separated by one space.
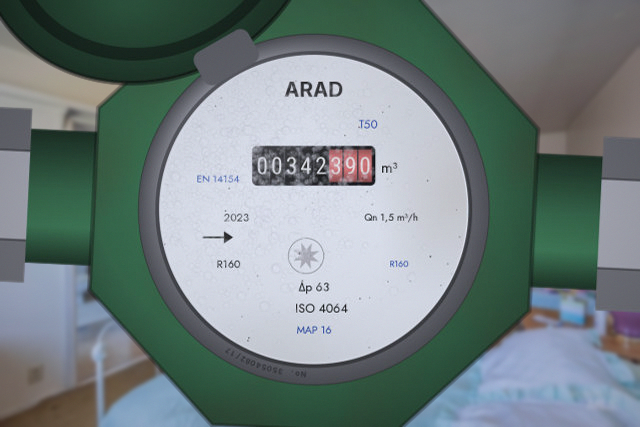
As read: 342.390 m³
